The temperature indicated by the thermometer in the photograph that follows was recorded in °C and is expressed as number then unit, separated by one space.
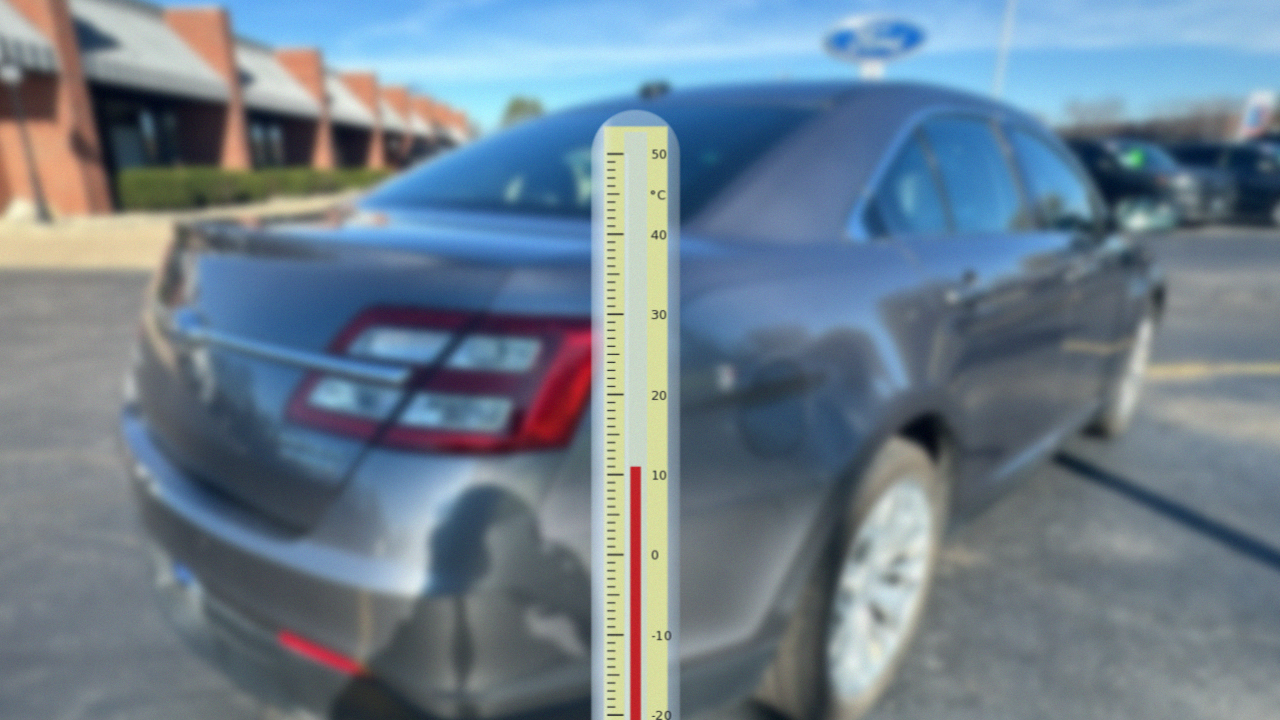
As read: 11 °C
